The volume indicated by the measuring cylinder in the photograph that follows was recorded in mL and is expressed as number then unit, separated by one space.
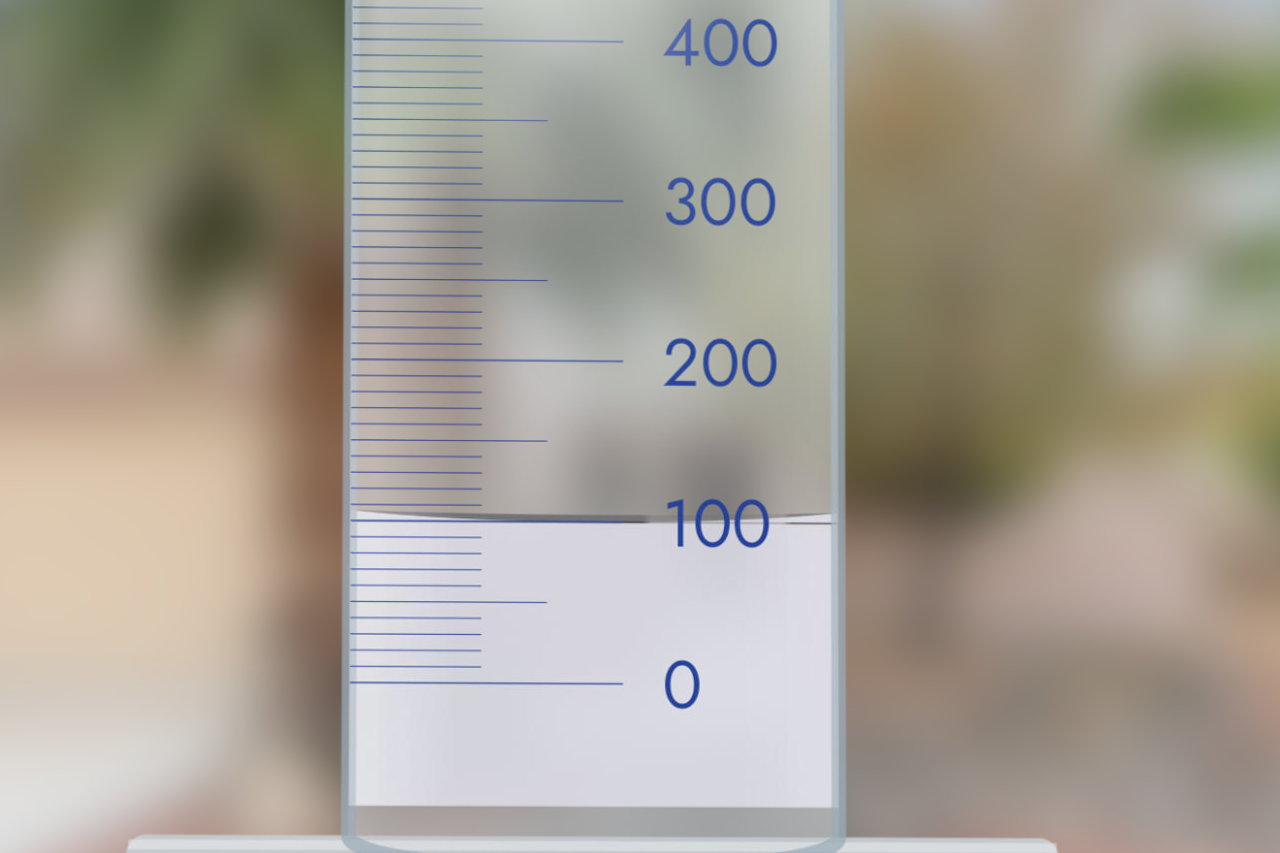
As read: 100 mL
